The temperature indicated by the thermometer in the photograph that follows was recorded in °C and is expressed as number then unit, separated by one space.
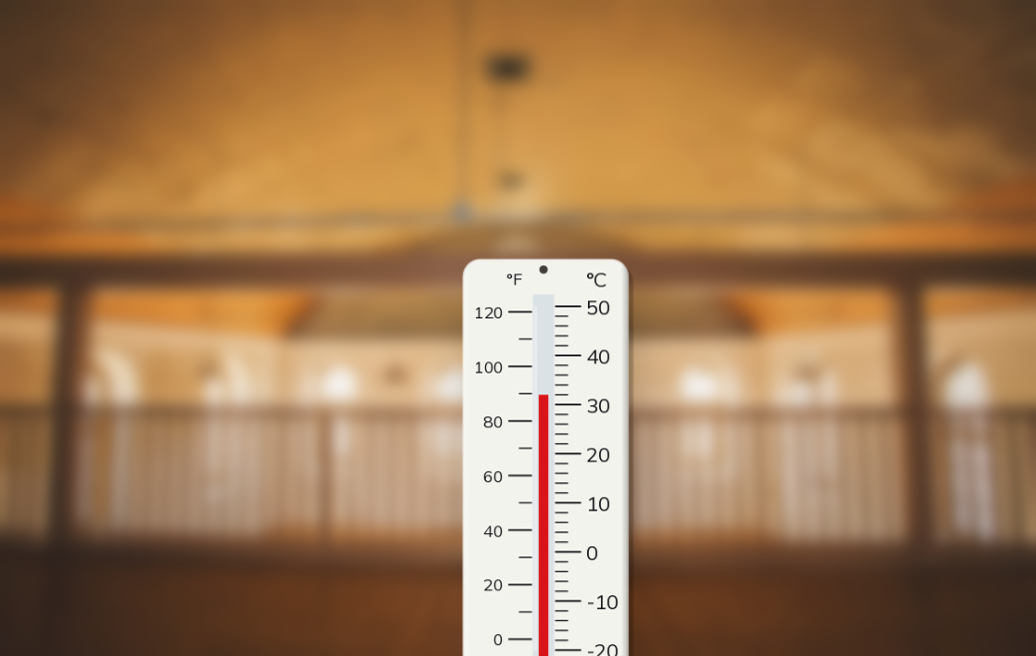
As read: 32 °C
